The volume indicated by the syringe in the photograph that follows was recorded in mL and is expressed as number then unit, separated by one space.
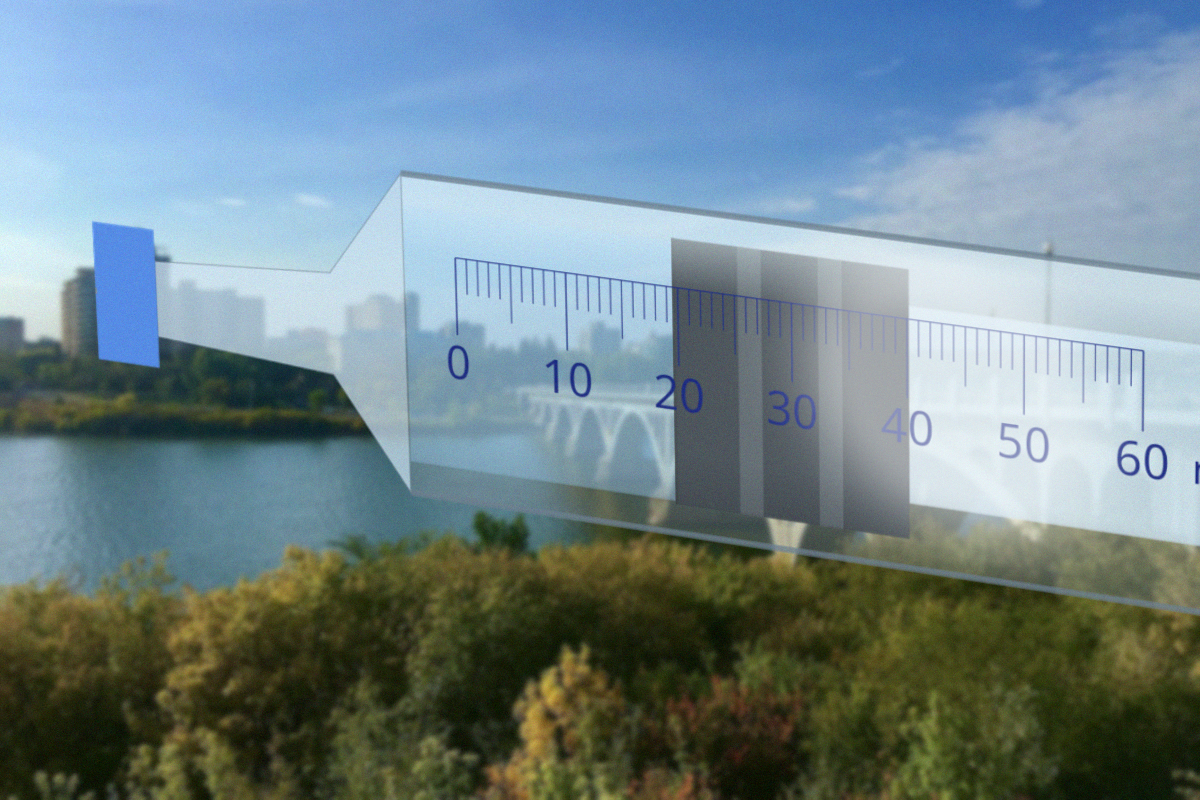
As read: 19.5 mL
